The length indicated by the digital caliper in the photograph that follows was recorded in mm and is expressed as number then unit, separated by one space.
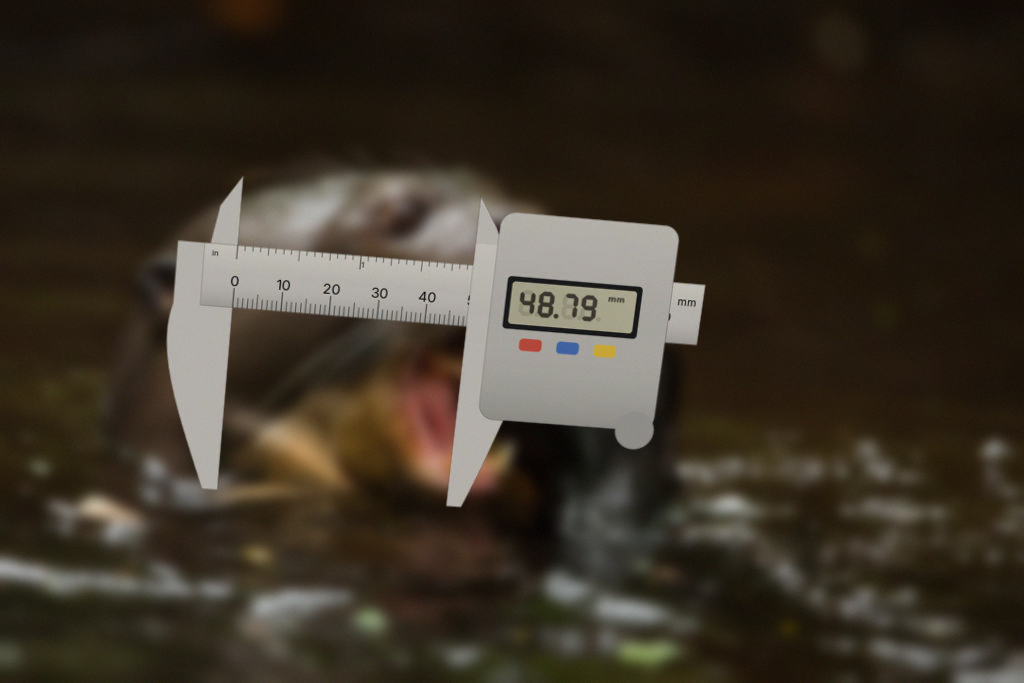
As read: 48.79 mm
